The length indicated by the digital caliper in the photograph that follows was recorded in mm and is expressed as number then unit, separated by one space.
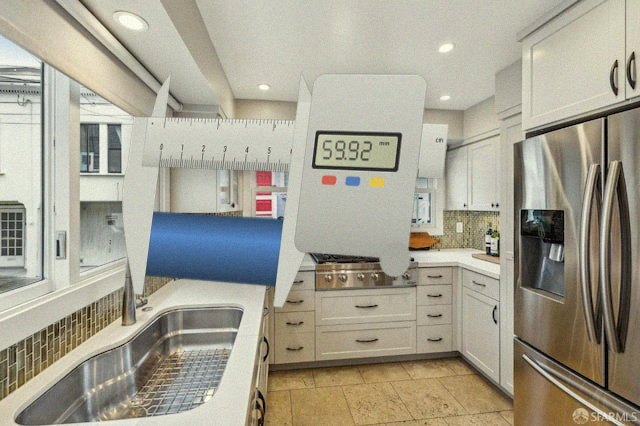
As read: 59.92 mm
